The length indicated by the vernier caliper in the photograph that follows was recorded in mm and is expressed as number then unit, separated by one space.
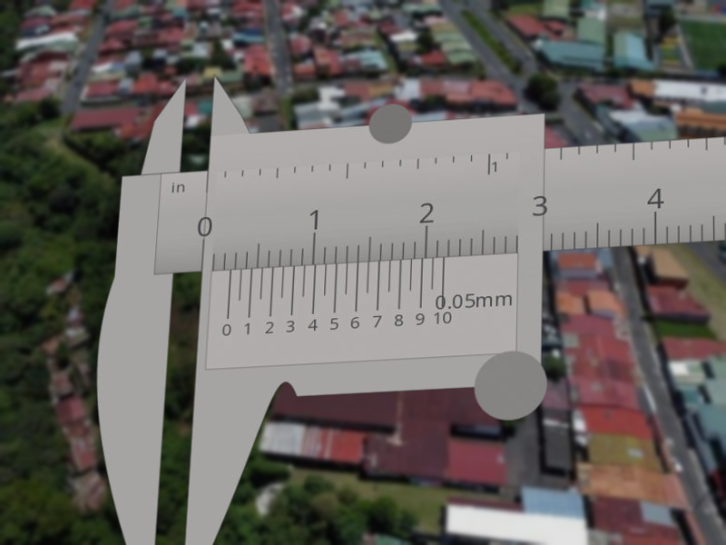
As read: 2.6 mm
